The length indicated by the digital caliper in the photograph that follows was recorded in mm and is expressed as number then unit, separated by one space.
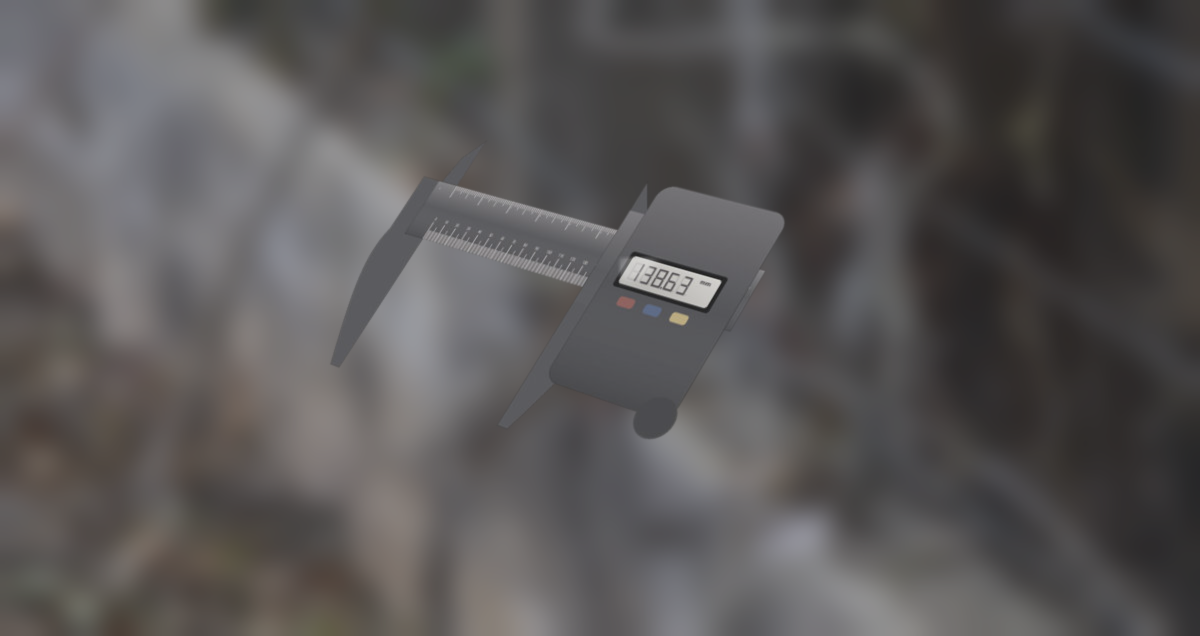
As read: 138.63 mm
